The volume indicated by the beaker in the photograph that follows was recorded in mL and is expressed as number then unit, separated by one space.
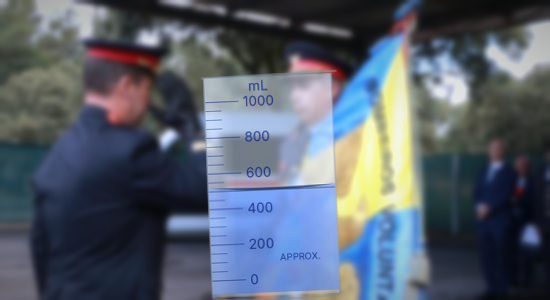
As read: 500 mL
